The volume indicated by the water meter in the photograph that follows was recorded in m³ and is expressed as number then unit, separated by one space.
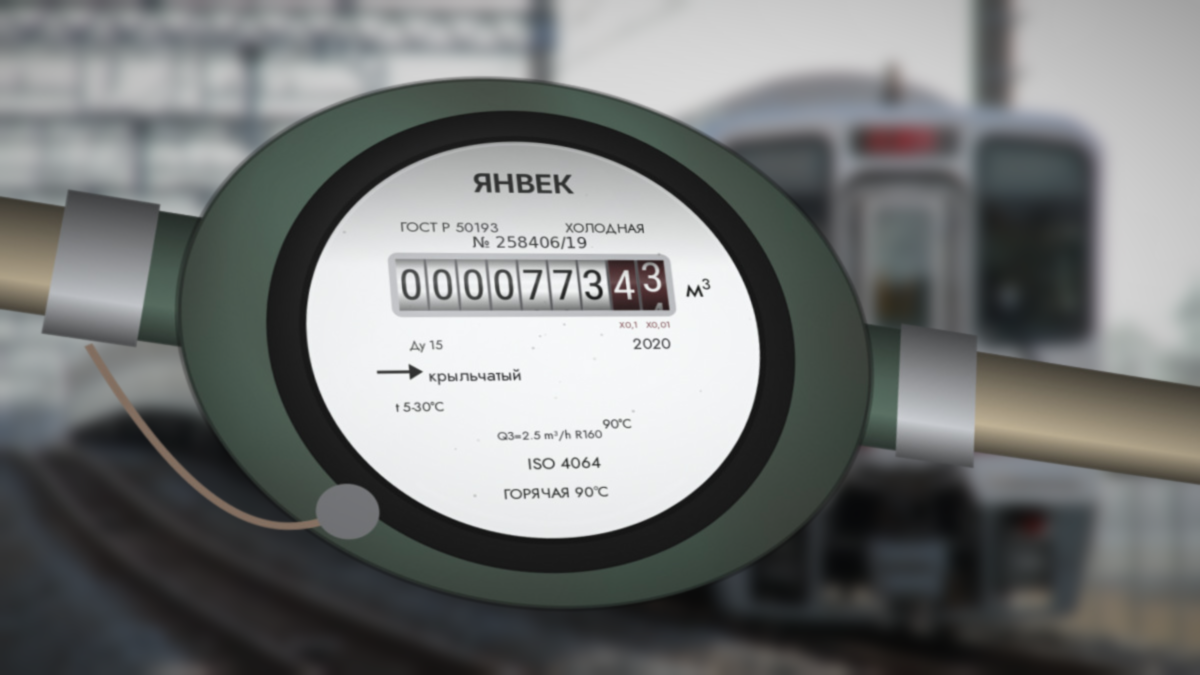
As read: 773.43 m³
